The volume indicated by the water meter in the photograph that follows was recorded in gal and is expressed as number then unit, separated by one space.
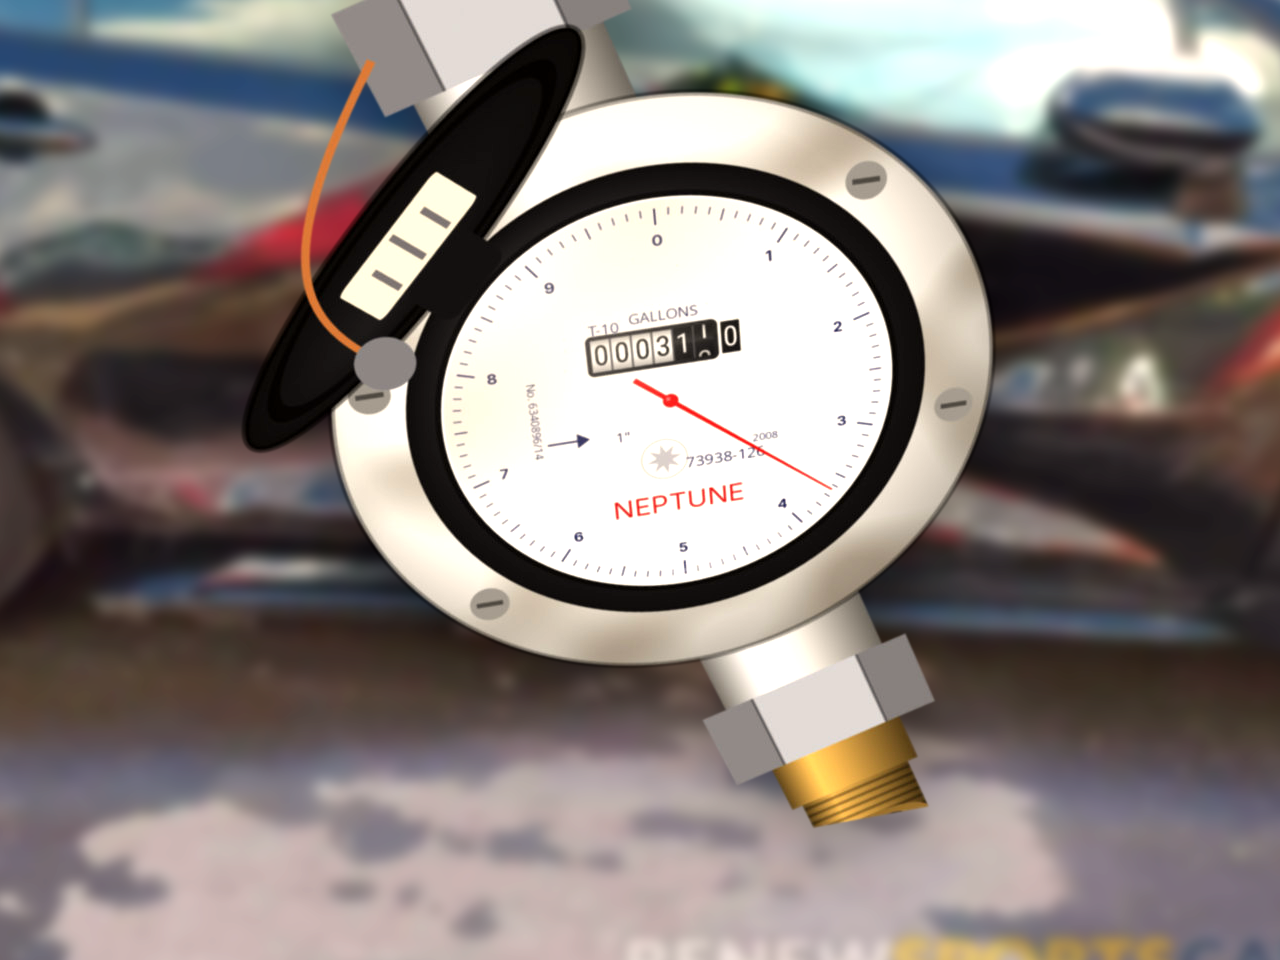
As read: 3113.6 gal
